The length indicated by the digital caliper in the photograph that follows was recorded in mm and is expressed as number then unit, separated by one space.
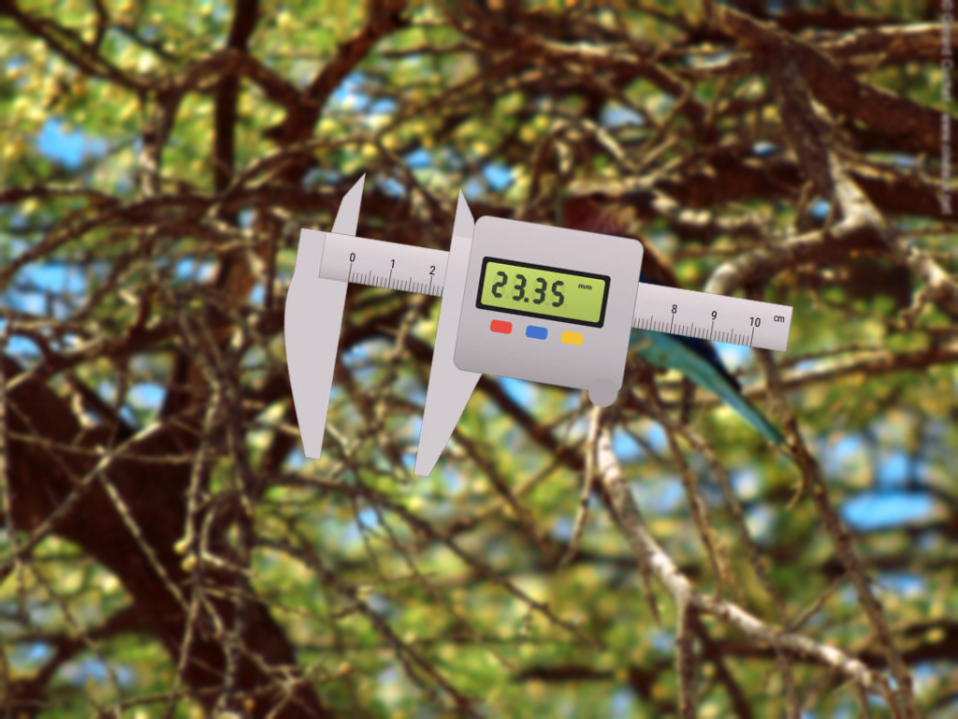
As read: 23.35 mm
